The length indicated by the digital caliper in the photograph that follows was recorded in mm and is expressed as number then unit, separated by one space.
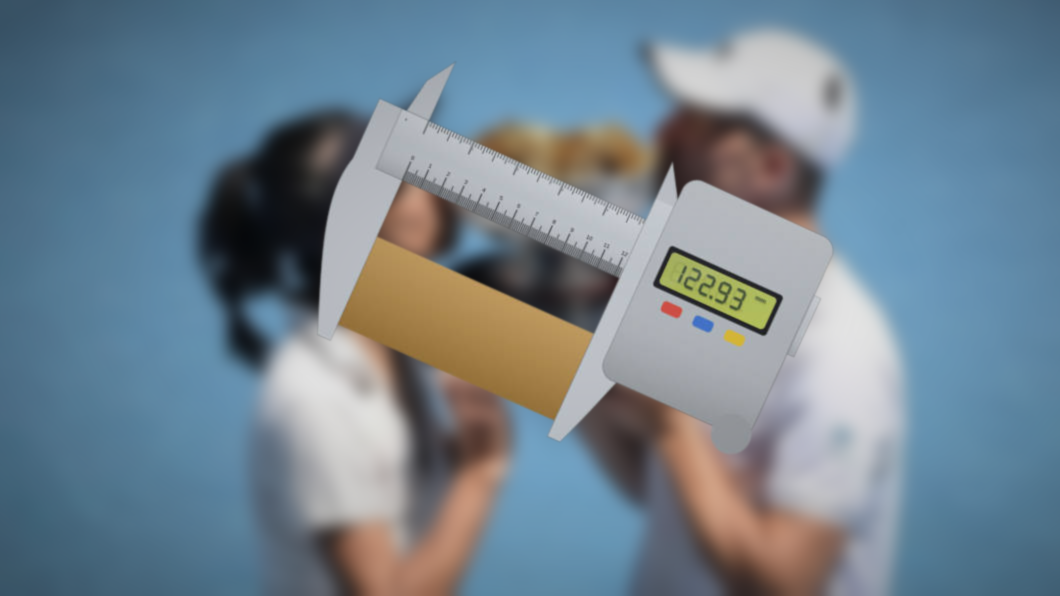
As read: 122.93 mm
